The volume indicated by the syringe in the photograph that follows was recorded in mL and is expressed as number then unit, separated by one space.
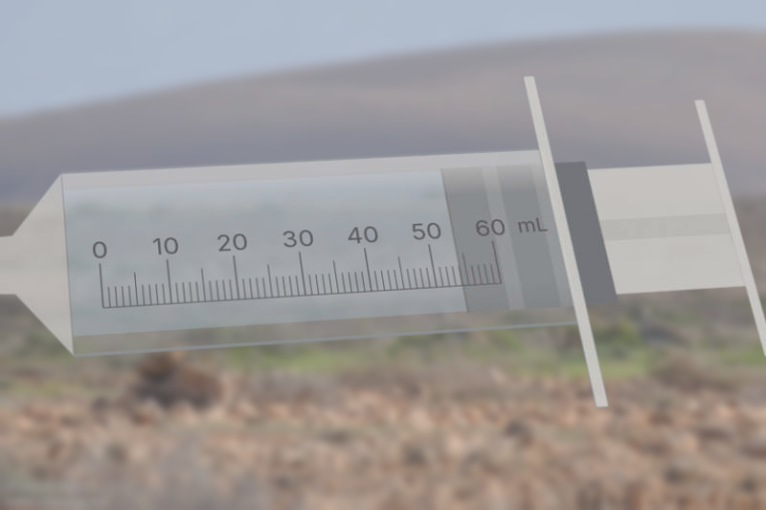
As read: 54 mL
